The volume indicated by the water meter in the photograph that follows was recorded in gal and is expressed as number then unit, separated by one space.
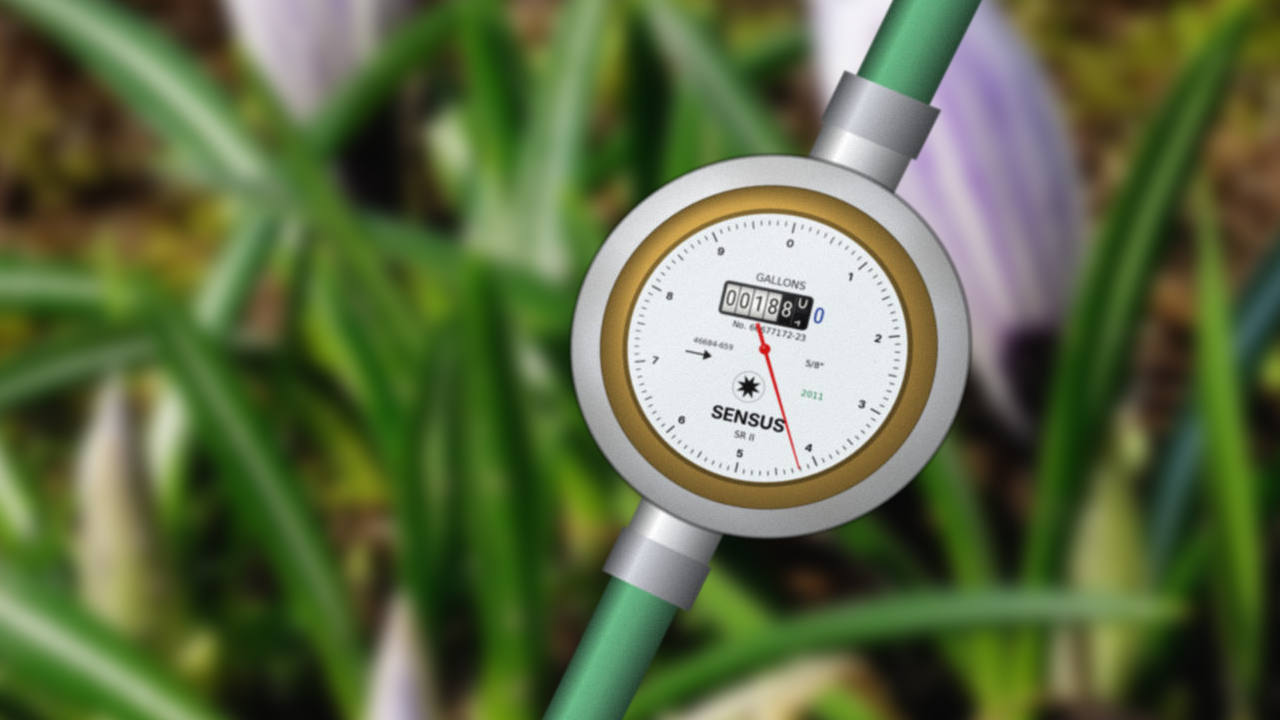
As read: 18804.2 gal
